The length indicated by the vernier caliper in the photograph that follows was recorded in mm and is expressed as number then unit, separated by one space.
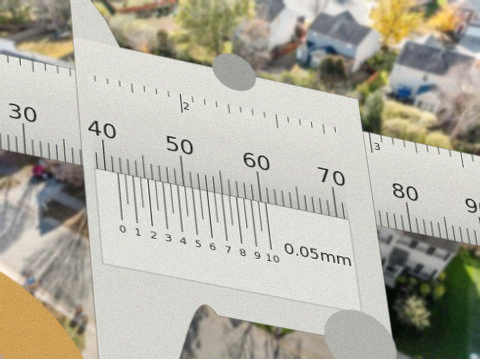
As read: 41.6 mm
